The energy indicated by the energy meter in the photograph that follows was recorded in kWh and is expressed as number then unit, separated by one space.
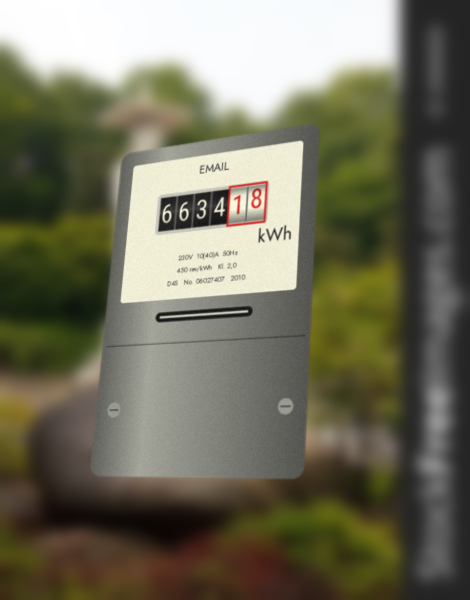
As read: 6634.18 kWh
